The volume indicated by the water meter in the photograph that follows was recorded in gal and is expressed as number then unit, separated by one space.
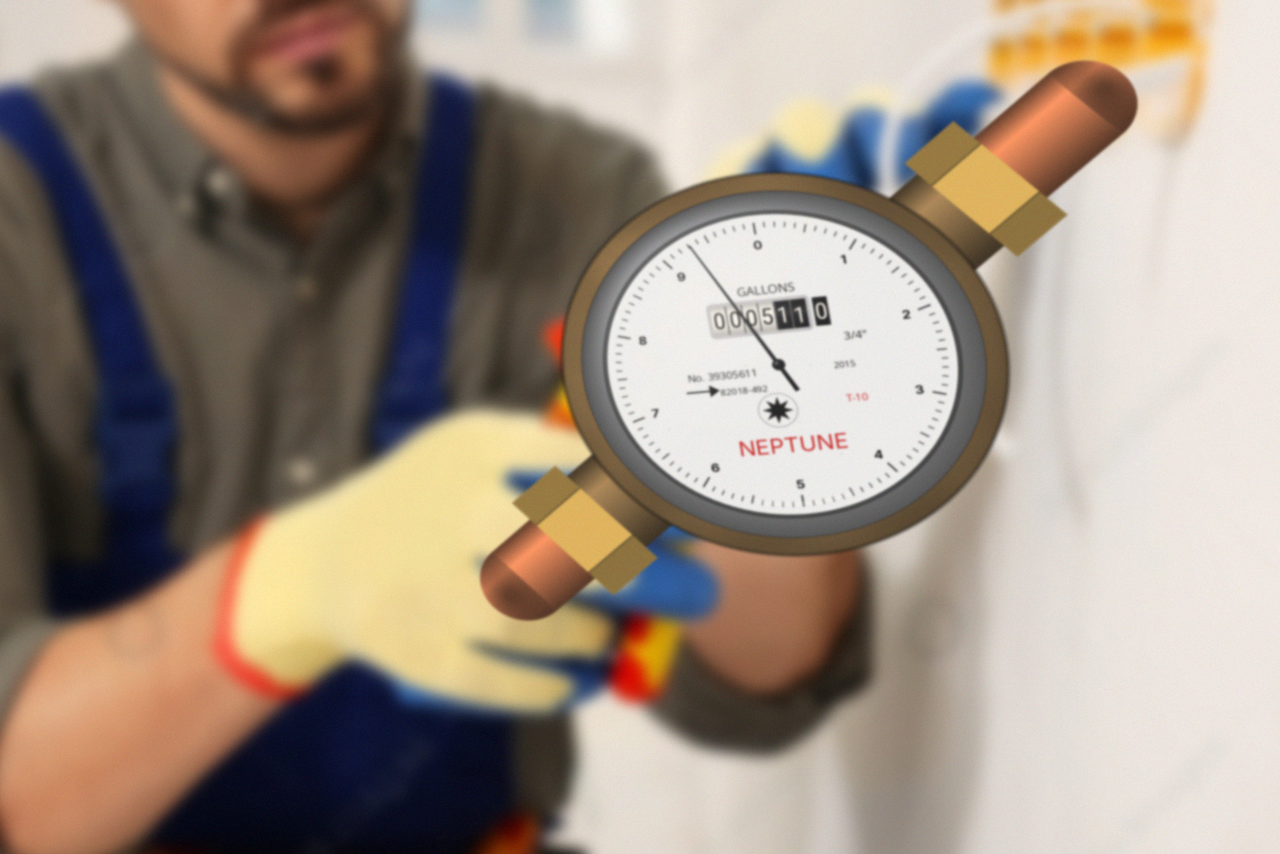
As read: 5109.3 gal
